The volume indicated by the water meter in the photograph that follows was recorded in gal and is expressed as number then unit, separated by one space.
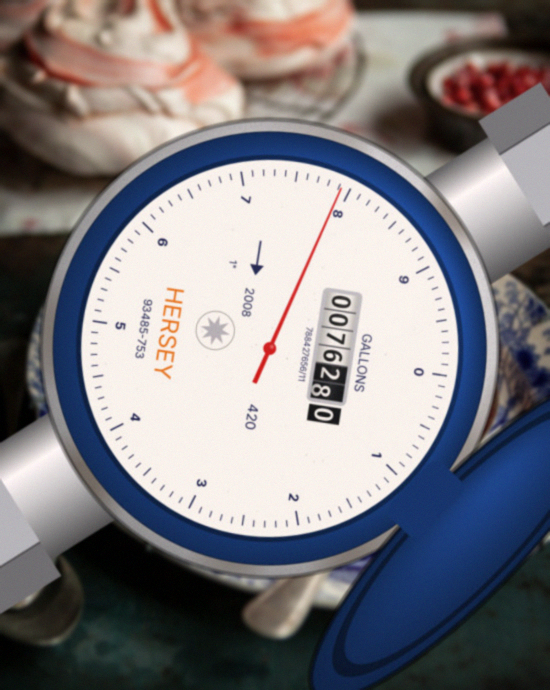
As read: 76277.9 gal
